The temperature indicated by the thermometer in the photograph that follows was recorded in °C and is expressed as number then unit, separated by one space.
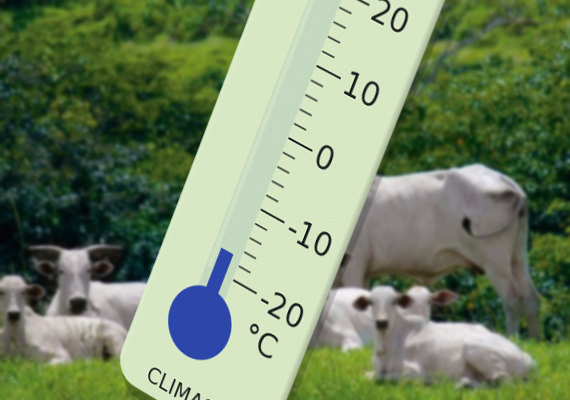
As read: -17 °C
